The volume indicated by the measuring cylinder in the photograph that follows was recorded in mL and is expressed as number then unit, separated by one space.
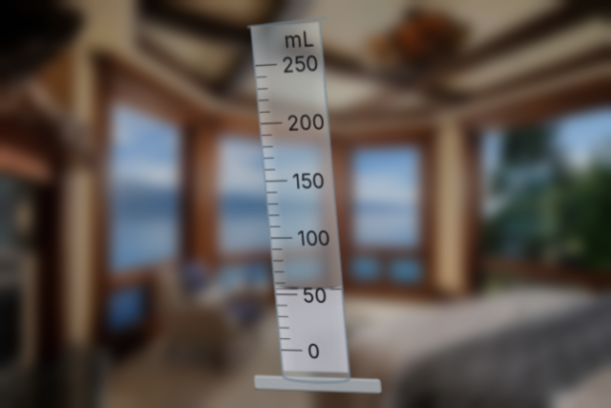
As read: 55 mL
